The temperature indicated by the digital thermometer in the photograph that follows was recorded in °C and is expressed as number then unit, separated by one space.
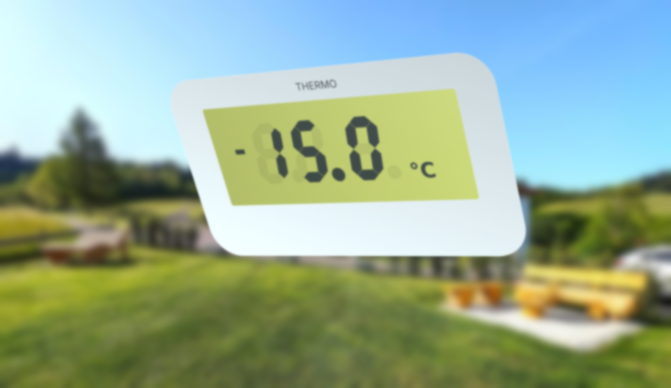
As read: -15.0 °C
